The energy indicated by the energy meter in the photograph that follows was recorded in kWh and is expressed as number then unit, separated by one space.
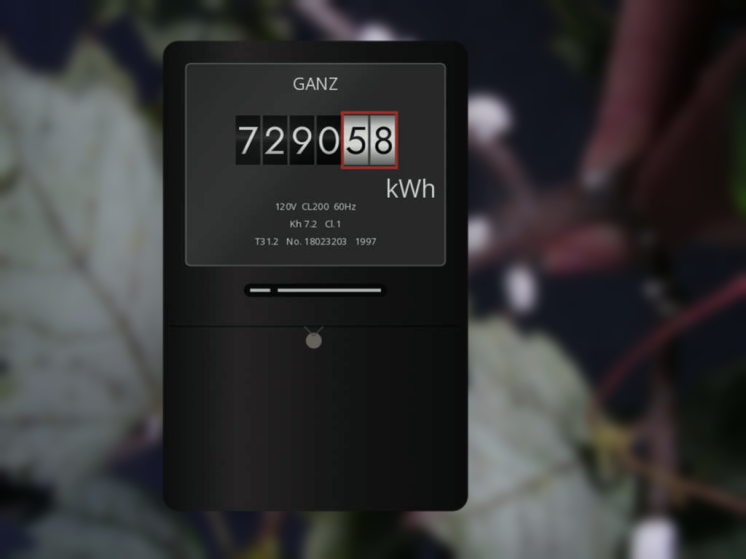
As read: 7290.58 kWh
